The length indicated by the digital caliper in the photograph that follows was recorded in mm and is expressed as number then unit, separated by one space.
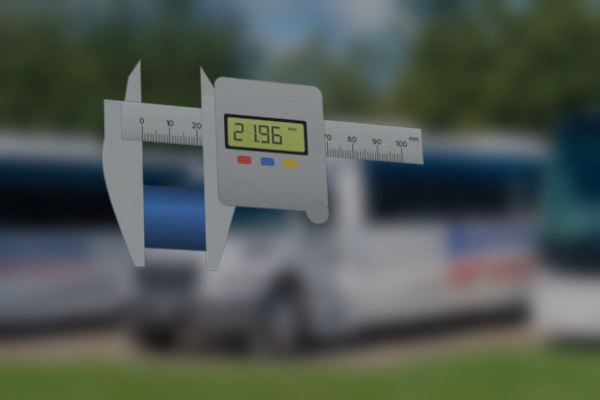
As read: 21.96 mm
